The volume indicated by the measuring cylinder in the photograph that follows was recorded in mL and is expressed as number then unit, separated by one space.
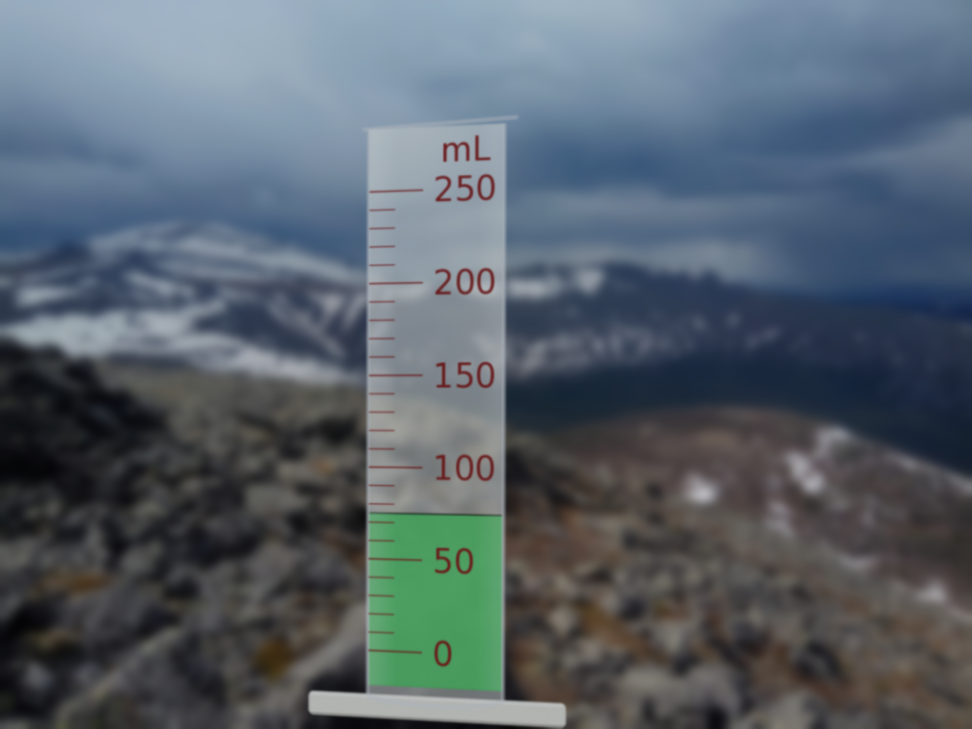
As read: 75 mL
